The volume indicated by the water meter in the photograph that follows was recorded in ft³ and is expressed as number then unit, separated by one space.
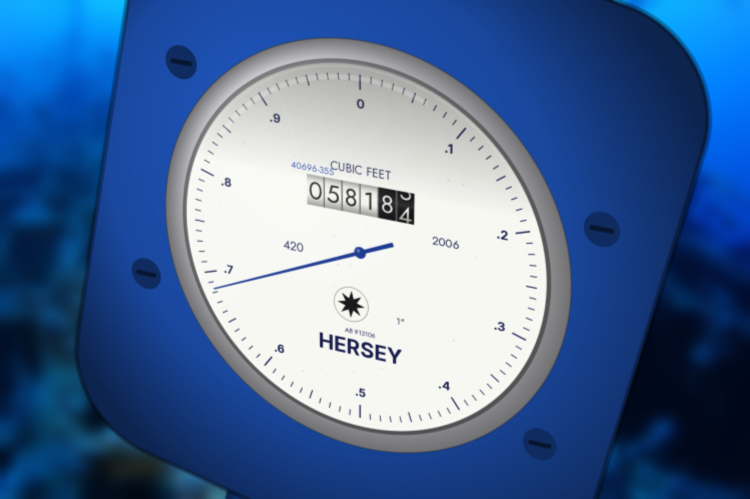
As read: 58183.68 ft³
